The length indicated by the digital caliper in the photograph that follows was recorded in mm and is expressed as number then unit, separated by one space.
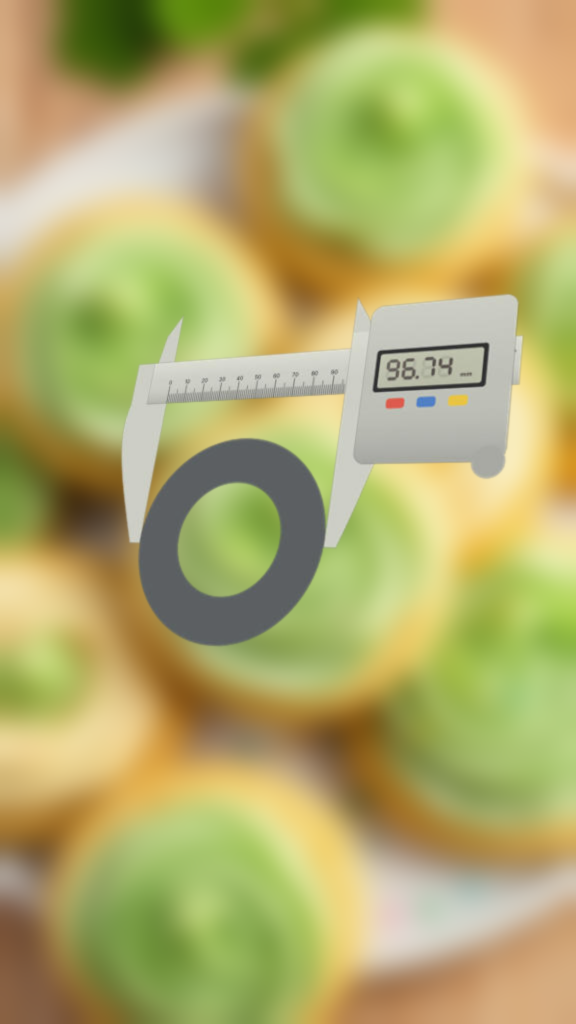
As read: 96.74 mm
